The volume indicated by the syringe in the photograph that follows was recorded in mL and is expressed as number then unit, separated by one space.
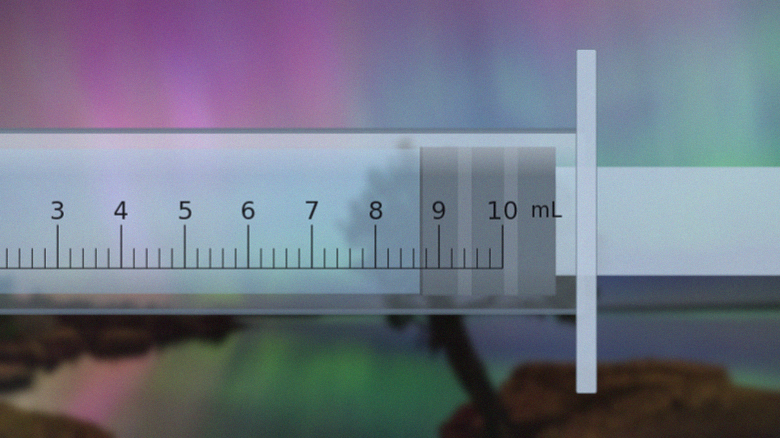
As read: 8.7 mL
